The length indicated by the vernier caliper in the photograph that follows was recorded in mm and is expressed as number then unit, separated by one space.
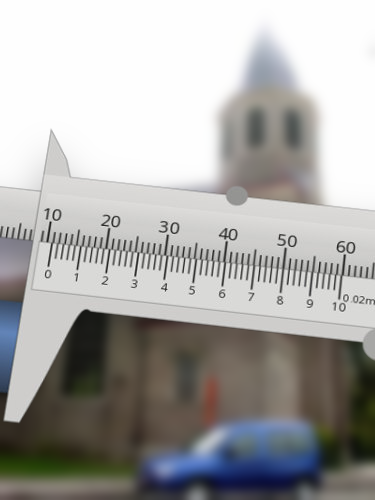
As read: 10.8 mm
